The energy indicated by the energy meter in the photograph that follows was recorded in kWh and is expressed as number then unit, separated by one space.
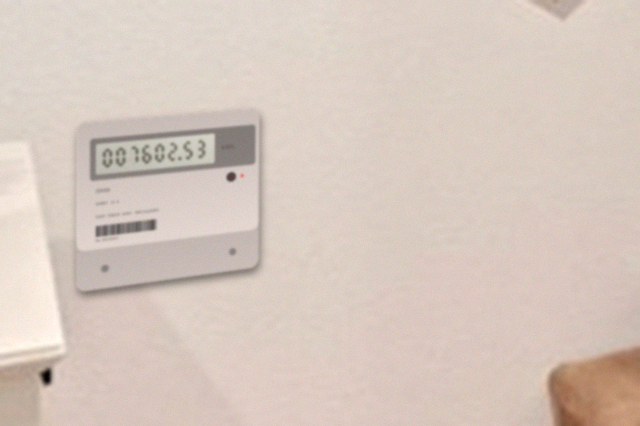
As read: 7602.53 kWh
